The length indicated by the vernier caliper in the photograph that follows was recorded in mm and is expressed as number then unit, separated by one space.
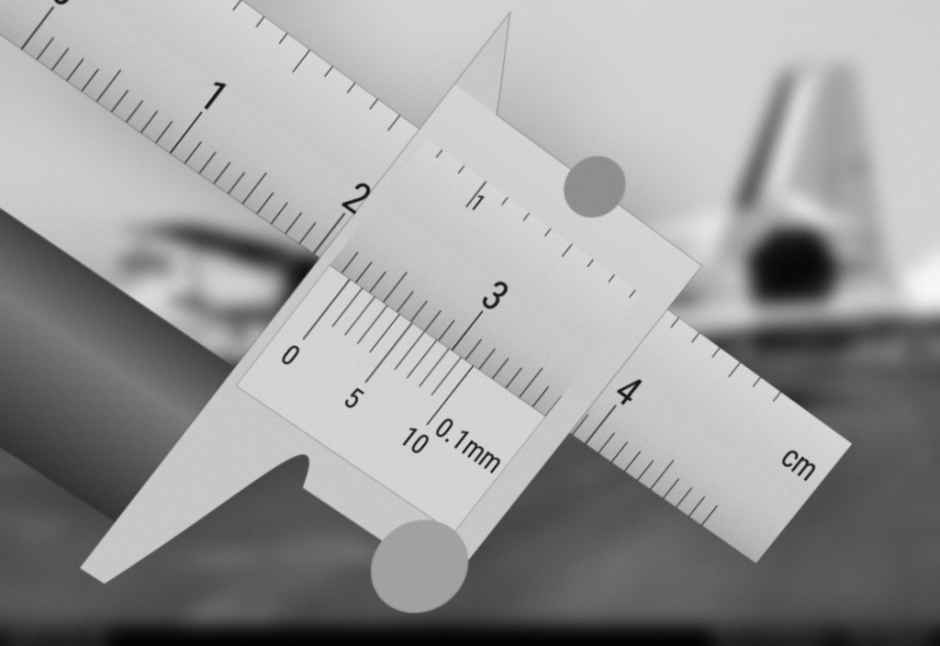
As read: 22.6 mm
